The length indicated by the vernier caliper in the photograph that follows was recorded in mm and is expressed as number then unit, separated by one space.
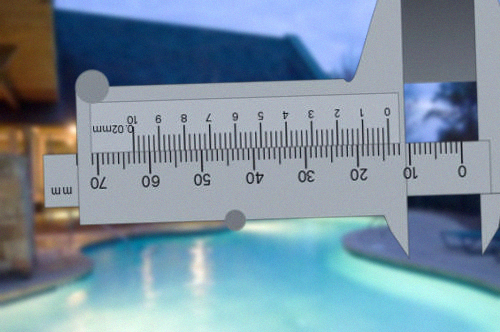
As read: 14.0 mm
